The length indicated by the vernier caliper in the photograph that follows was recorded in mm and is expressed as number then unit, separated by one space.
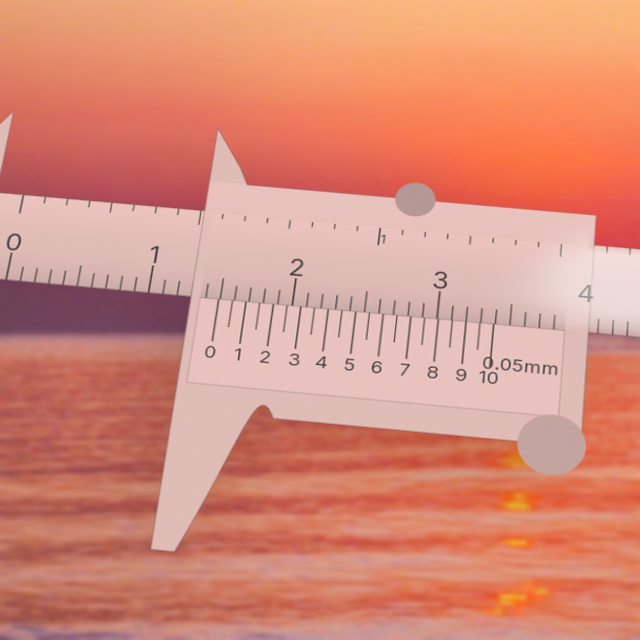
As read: 14.9 mm
